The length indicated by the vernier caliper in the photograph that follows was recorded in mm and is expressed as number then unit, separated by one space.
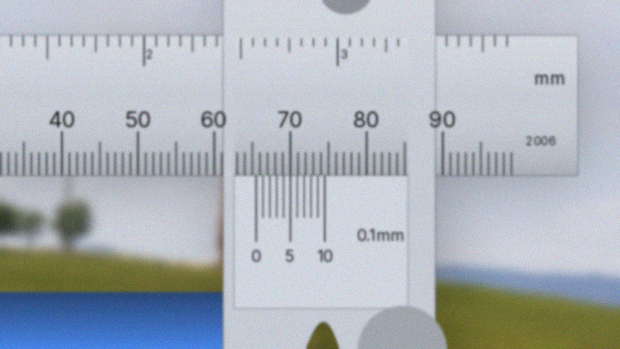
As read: 65.5 mm
